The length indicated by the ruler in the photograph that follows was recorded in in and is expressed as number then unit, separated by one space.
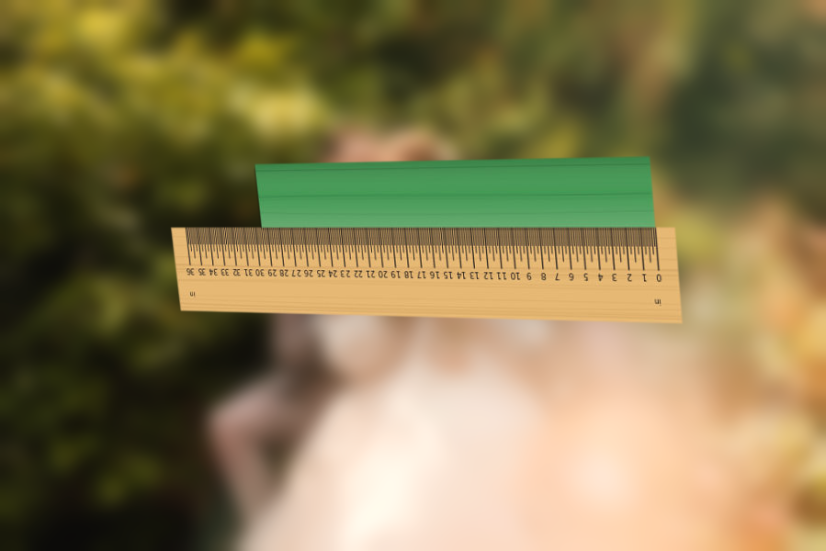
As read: 29.5 in
